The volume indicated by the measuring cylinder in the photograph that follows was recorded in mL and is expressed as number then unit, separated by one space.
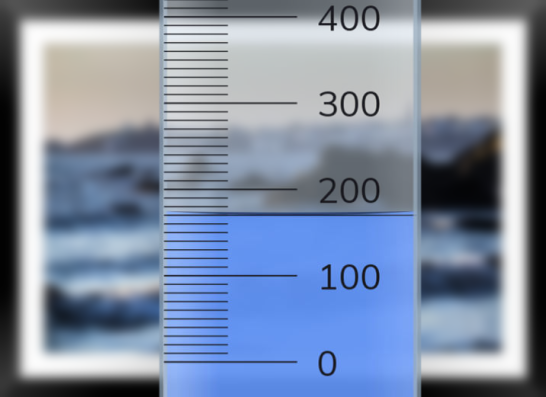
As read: 170 mL
